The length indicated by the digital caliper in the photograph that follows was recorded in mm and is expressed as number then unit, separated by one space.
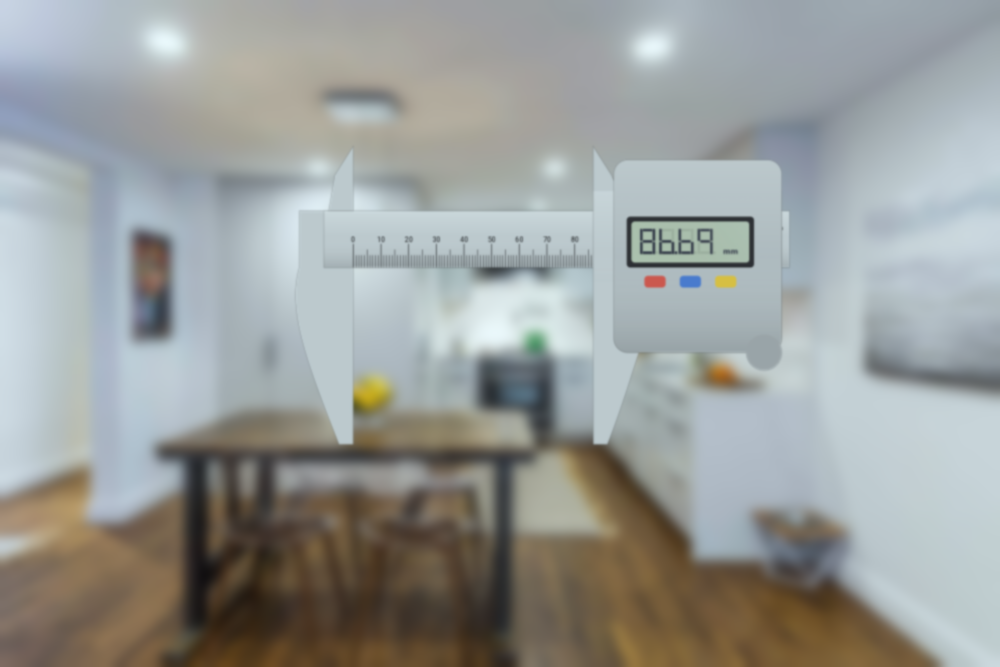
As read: 86.69 mm
